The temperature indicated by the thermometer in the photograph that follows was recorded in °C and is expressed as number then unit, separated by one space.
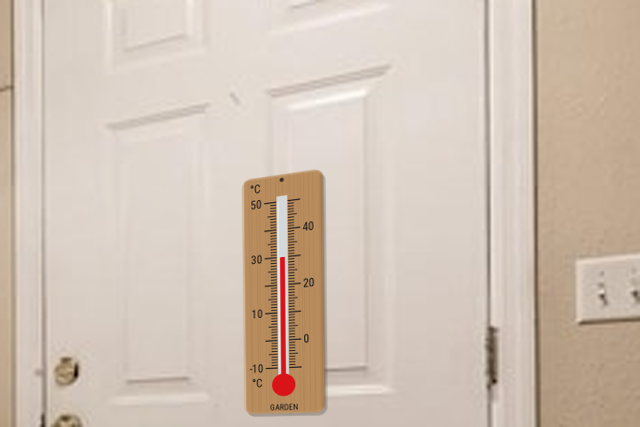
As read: 30 °C
